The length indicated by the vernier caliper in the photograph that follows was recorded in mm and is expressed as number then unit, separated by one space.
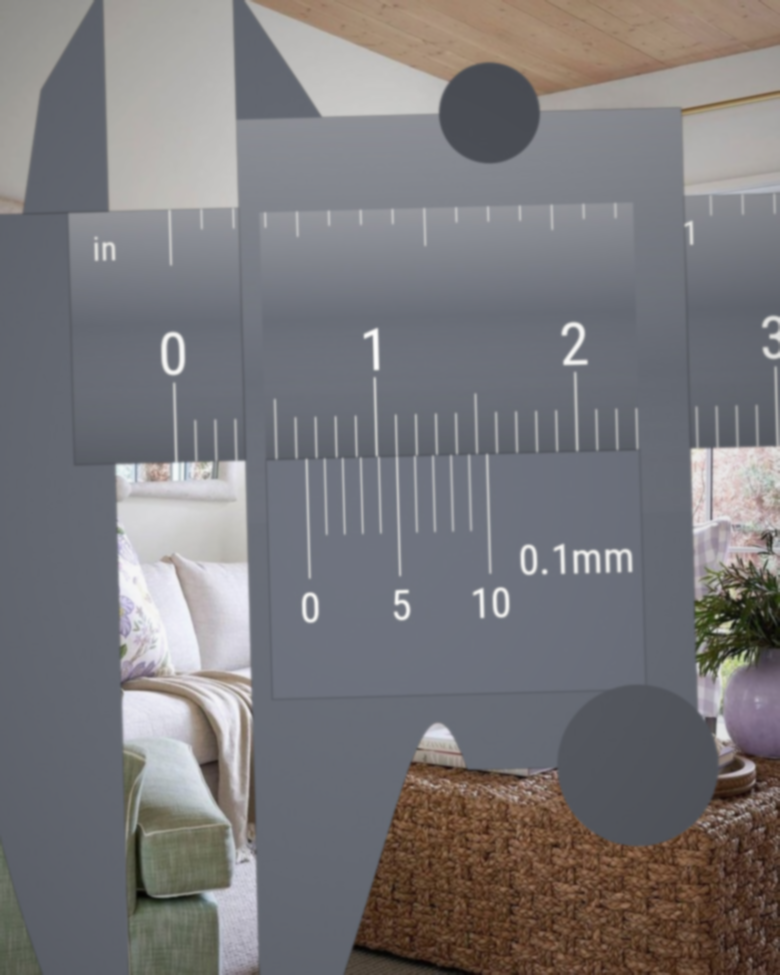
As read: 6.5 mm
